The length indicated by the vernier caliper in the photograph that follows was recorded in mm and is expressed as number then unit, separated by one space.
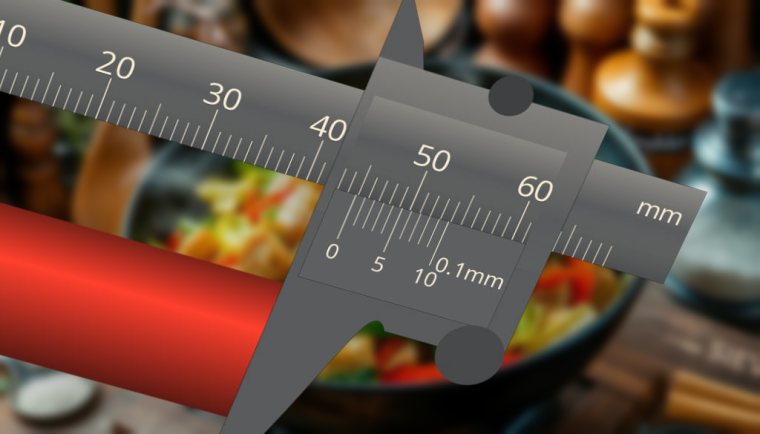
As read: 44.8 mm
